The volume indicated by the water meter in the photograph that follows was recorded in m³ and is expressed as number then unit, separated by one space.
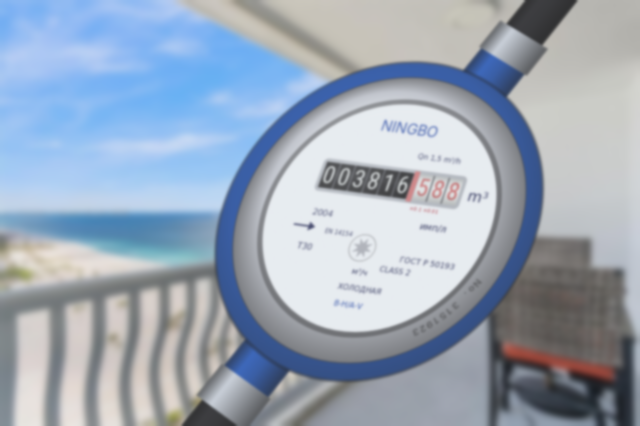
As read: 3816.588 m³
